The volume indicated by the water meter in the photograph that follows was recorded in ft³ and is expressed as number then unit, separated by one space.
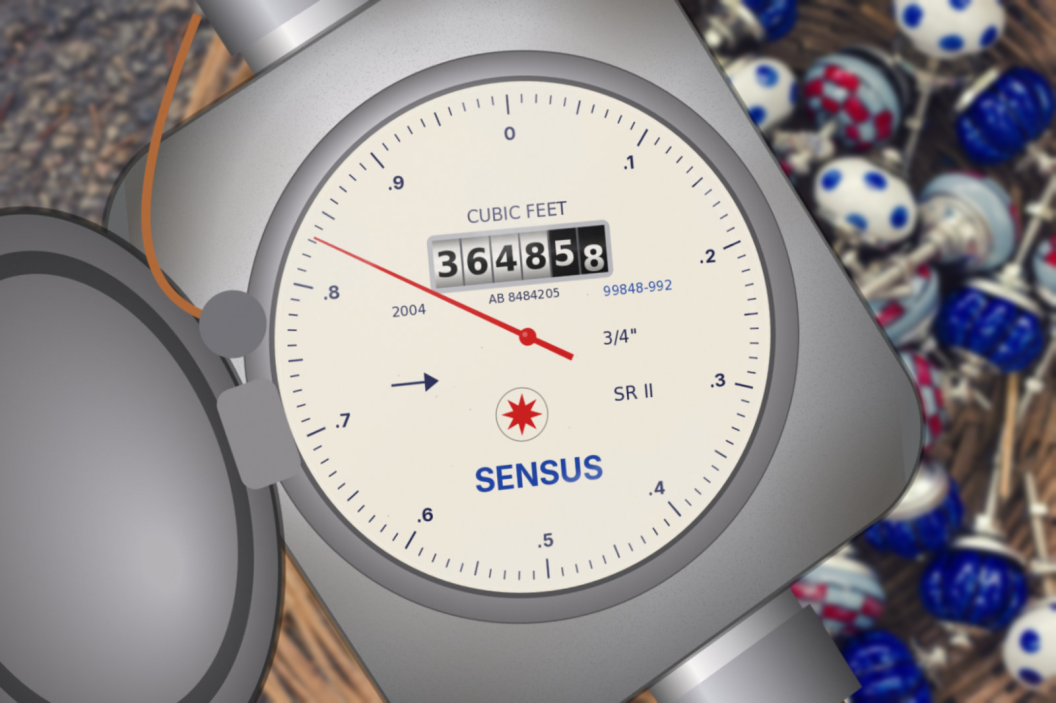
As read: 364857.83 ft³
